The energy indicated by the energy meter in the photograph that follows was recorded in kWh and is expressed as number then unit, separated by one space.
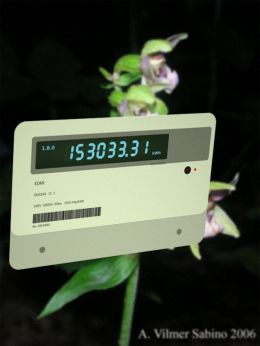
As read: 153033.31 kWh
